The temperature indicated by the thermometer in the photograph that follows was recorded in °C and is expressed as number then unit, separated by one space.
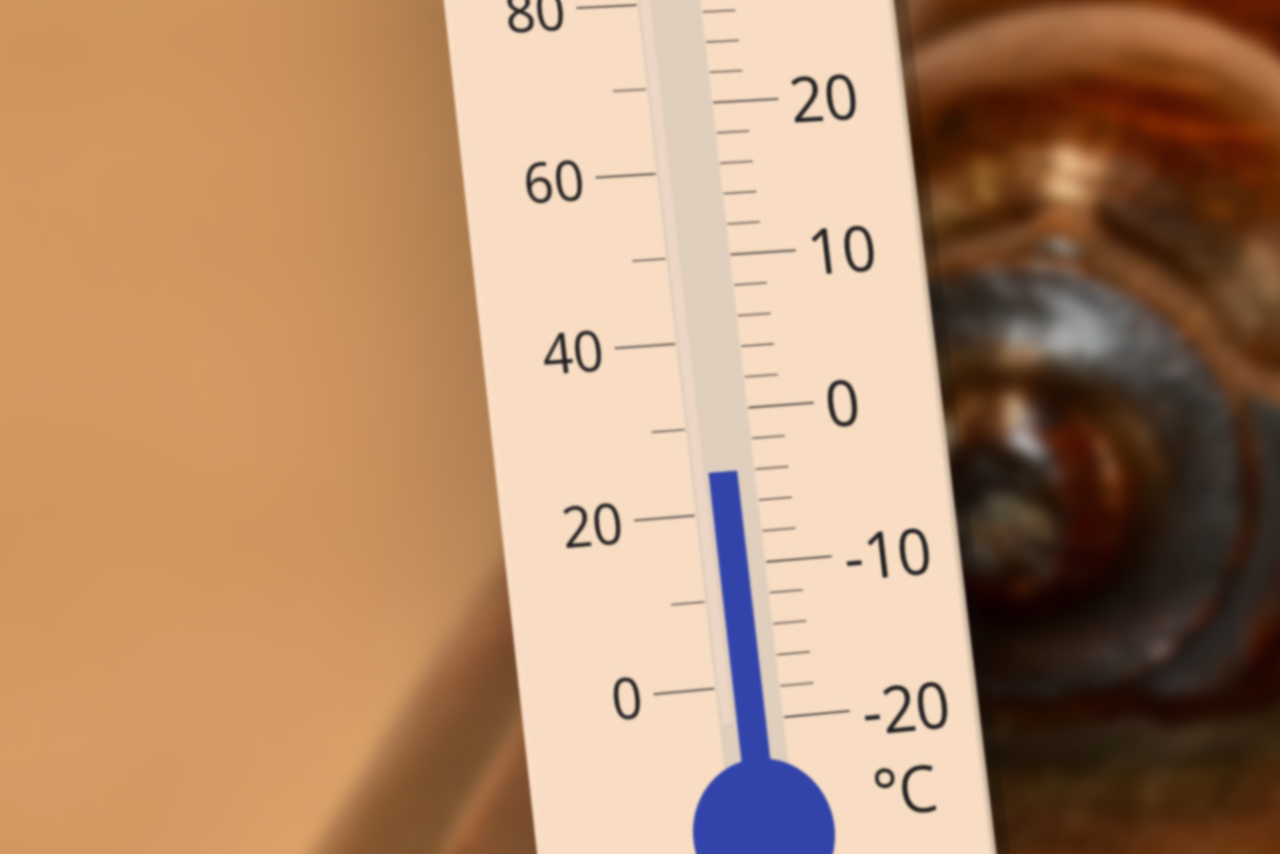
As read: -4 °C
